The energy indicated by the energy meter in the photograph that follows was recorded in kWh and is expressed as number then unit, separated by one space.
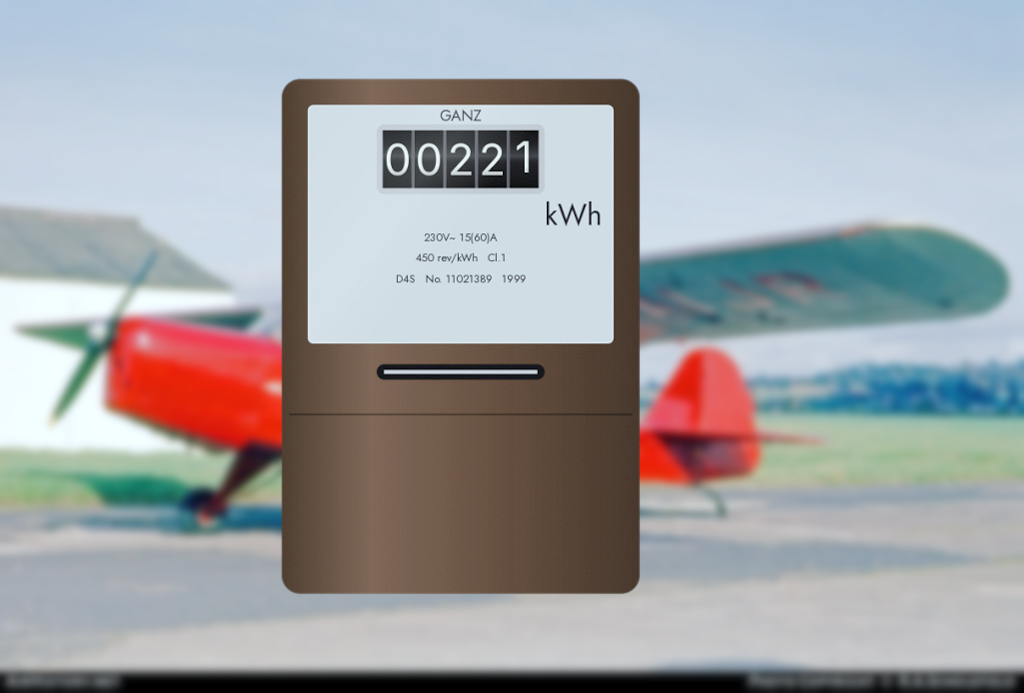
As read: 221 kWh
